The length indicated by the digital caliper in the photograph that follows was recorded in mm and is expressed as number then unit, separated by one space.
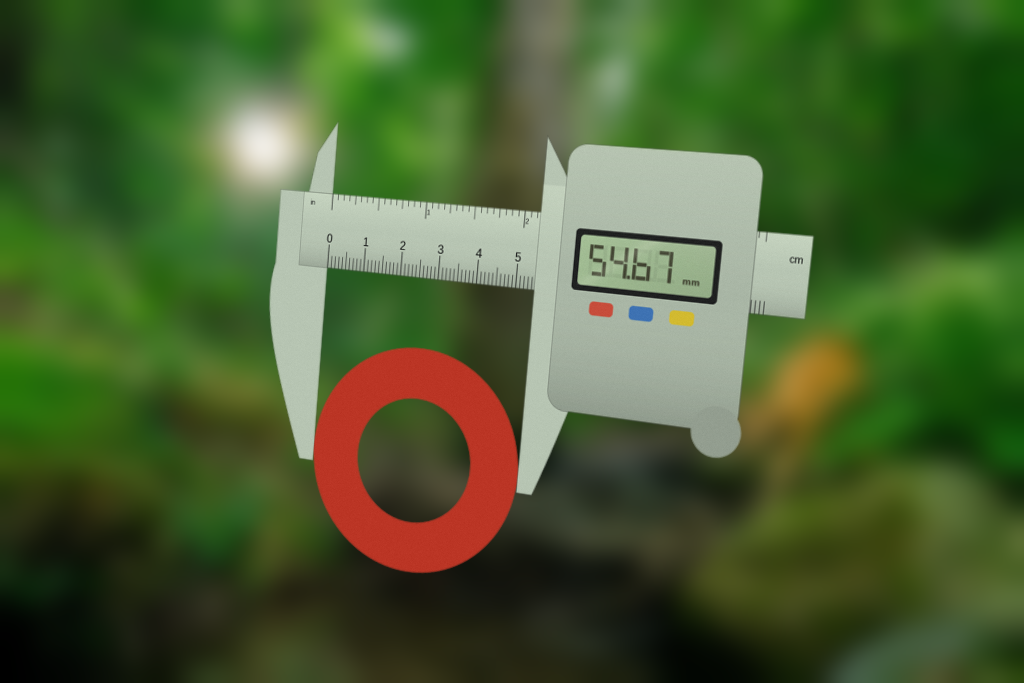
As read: 54.67 mm
